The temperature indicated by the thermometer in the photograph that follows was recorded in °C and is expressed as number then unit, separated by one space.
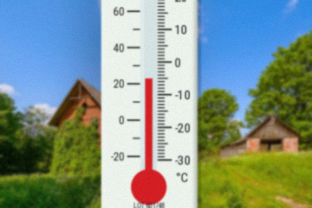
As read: -5 °C
